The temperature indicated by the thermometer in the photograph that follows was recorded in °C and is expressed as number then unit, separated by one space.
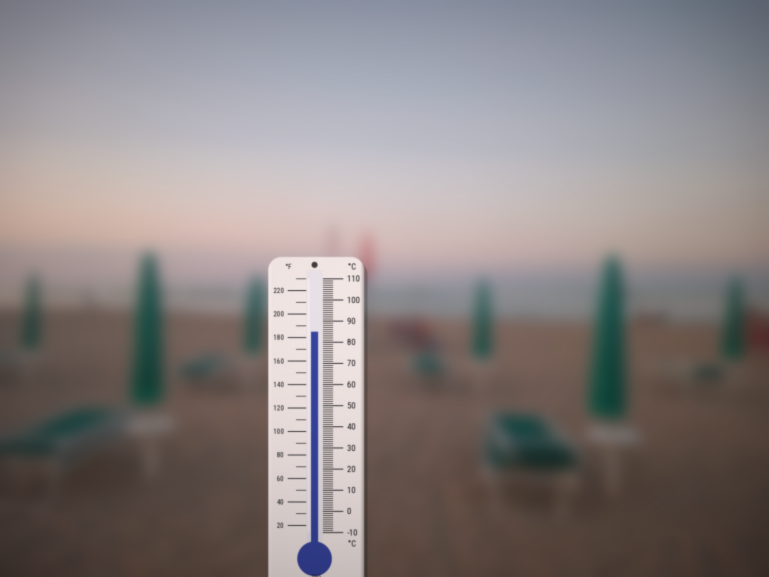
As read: 85 °C
